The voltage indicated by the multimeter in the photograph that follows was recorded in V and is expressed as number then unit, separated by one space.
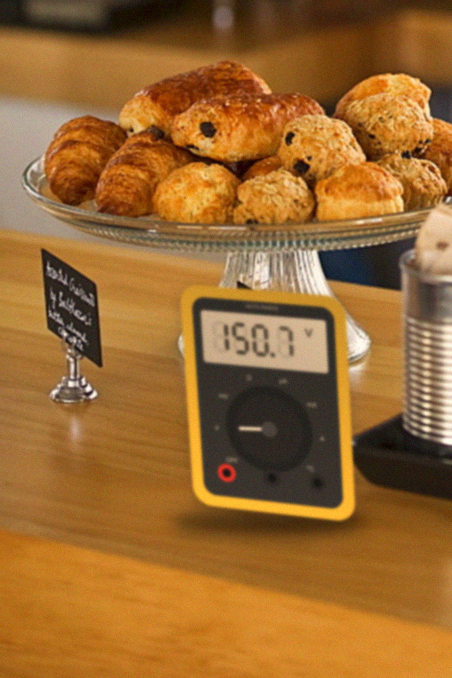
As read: 150.7 V
